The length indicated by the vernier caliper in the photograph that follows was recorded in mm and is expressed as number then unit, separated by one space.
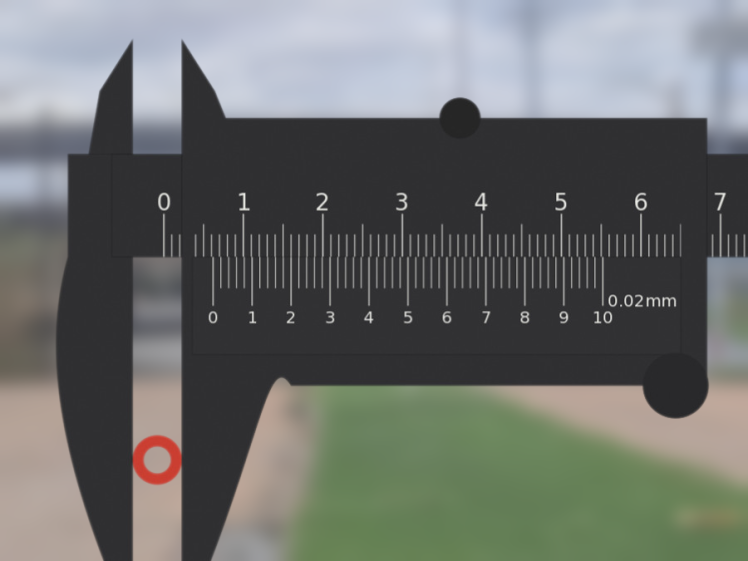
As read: 6.2 mm
